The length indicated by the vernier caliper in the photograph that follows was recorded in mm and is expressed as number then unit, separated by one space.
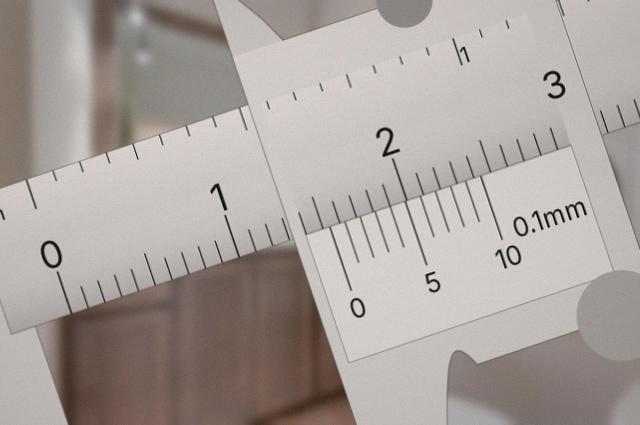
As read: 15.4 mm
